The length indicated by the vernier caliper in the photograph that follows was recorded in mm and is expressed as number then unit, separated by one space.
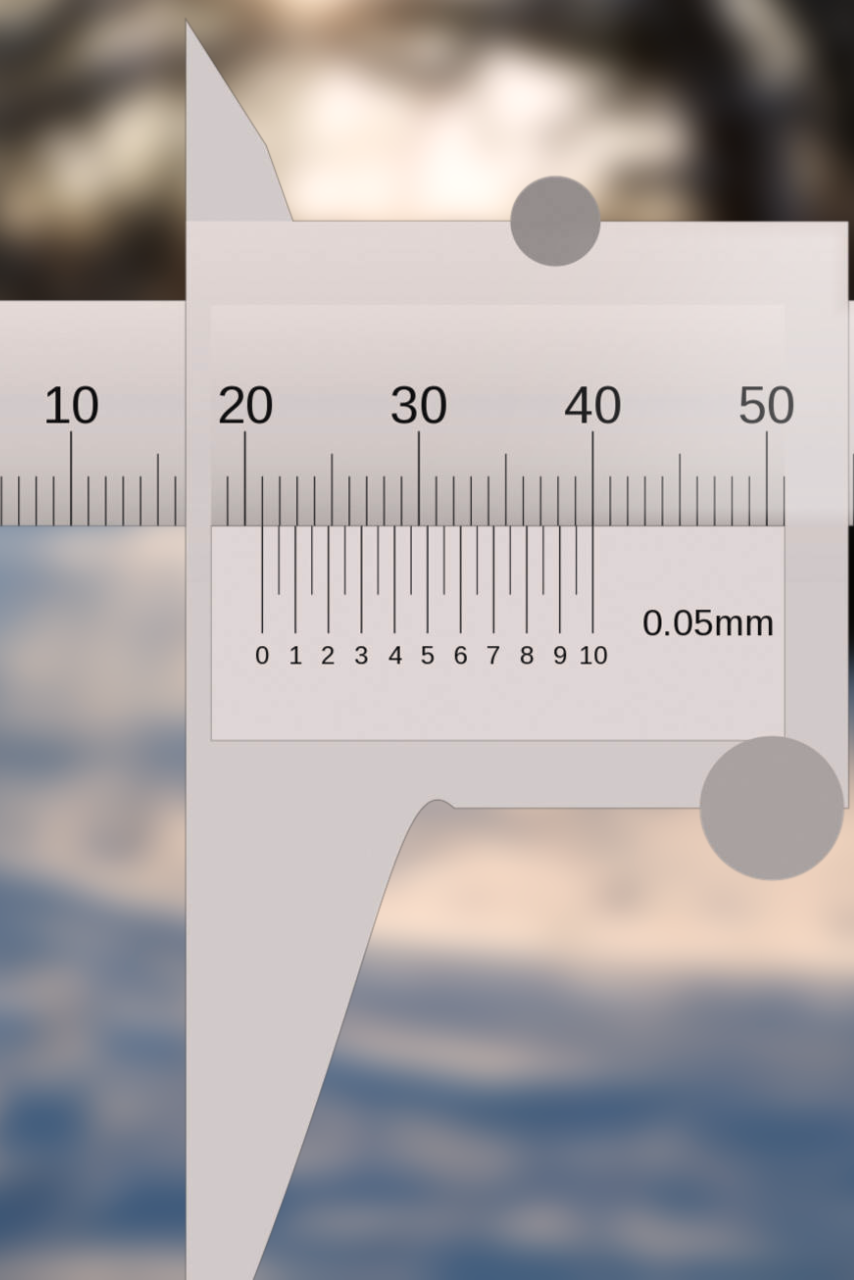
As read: 21.0 mm
